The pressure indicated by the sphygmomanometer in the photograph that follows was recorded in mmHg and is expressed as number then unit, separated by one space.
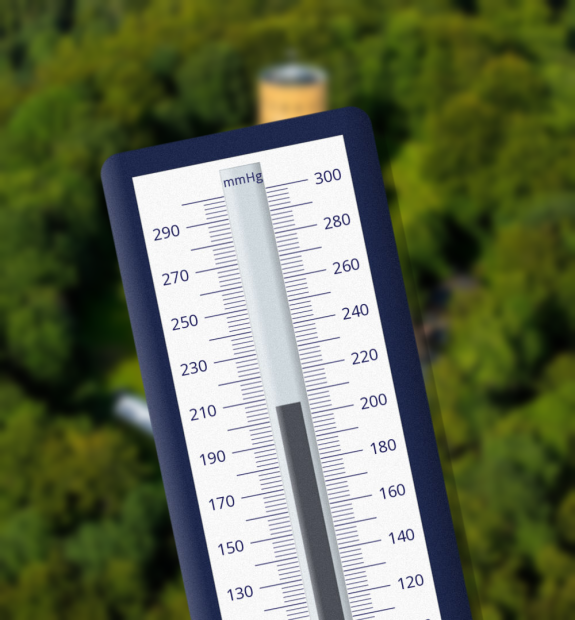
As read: 206 mmHg
